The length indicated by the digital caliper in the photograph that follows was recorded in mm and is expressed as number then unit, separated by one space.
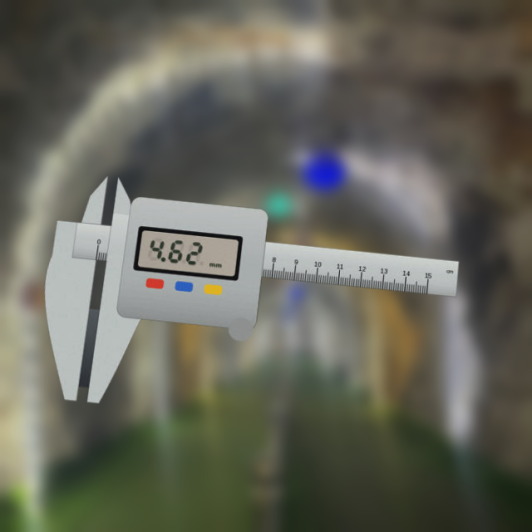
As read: 4.62 mm
